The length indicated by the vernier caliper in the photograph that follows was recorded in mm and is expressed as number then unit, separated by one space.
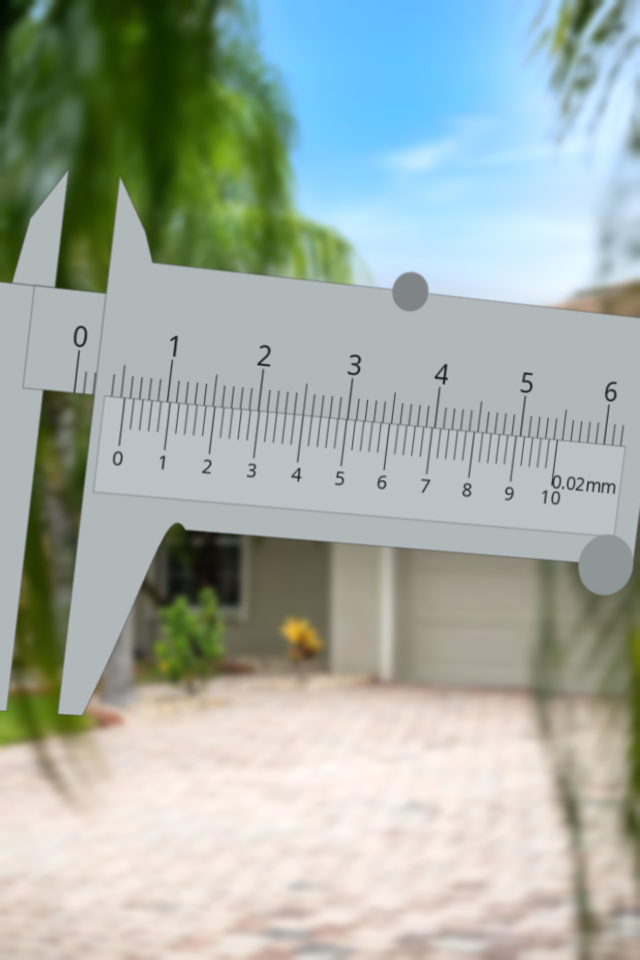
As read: 5.4 mm
